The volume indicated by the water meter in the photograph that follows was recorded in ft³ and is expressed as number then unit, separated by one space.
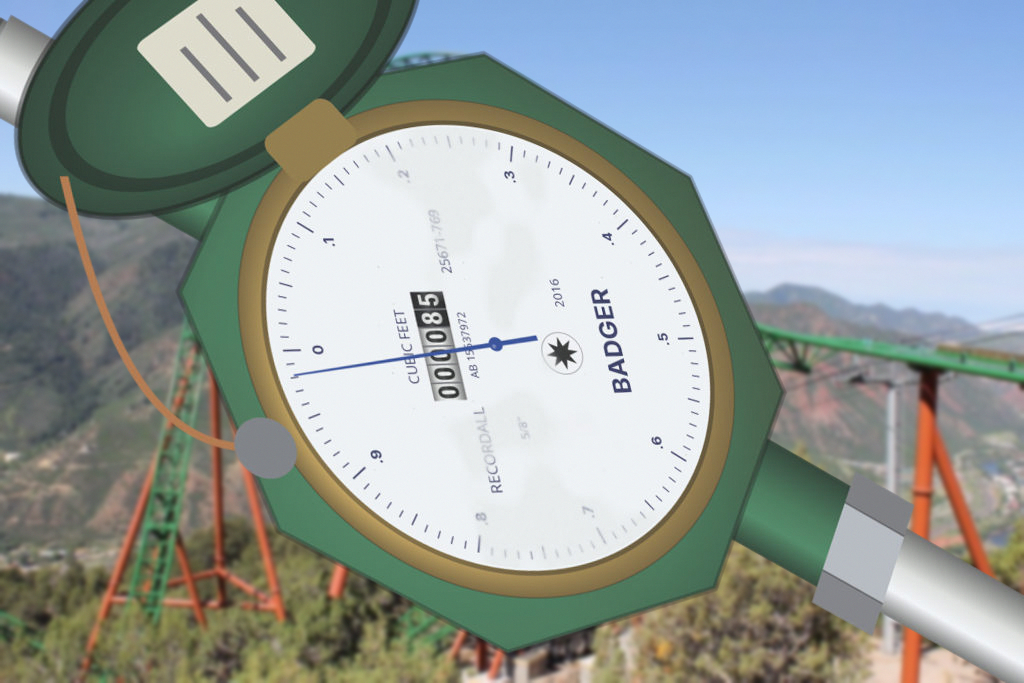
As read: 84.98 ft³
